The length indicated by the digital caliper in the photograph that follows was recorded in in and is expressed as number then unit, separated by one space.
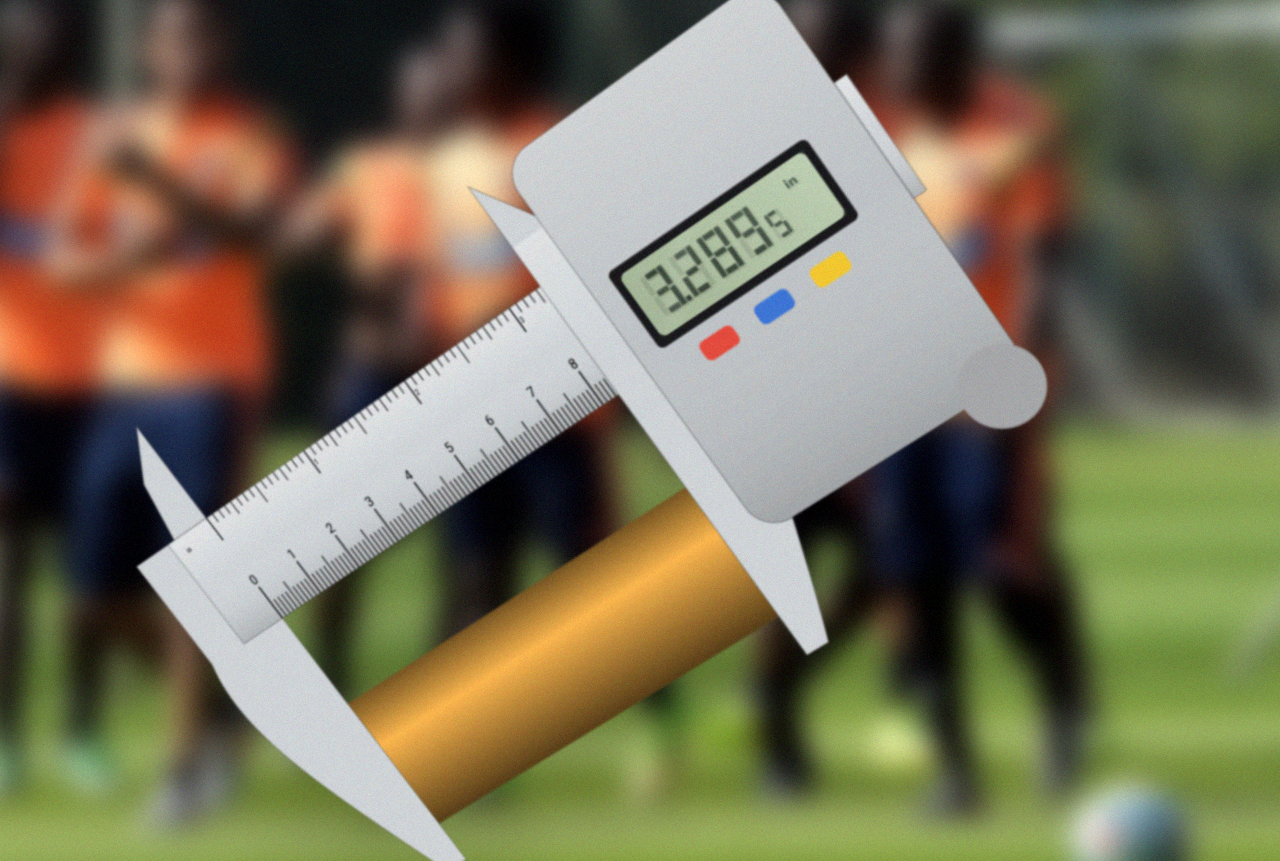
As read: 3.2895 in
